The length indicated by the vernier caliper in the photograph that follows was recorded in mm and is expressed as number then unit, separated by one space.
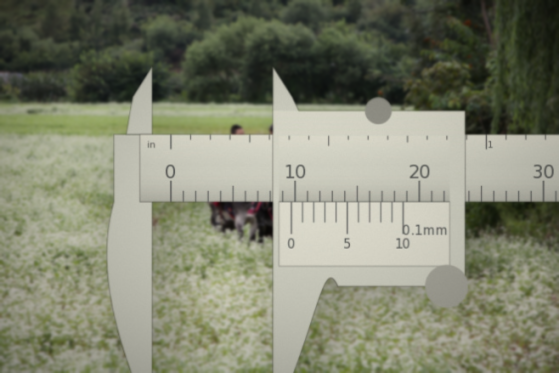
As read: 9.7 mm
